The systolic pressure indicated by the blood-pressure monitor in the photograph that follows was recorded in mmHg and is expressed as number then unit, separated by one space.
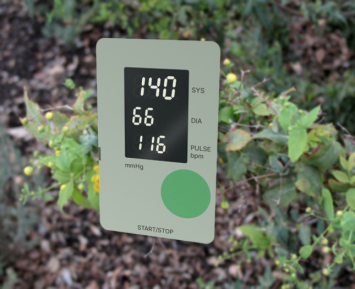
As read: 140 mmHg
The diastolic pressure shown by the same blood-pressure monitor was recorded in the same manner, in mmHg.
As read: 66 mmHg
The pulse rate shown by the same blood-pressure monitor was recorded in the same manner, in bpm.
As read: 116 bpm
